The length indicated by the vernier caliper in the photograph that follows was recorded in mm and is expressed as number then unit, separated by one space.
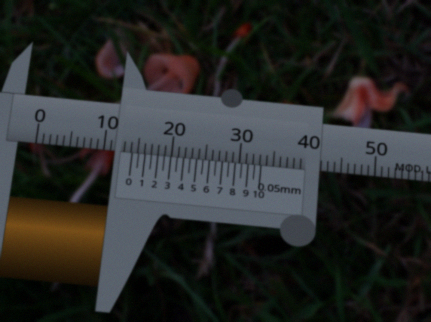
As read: 14.2 mm
